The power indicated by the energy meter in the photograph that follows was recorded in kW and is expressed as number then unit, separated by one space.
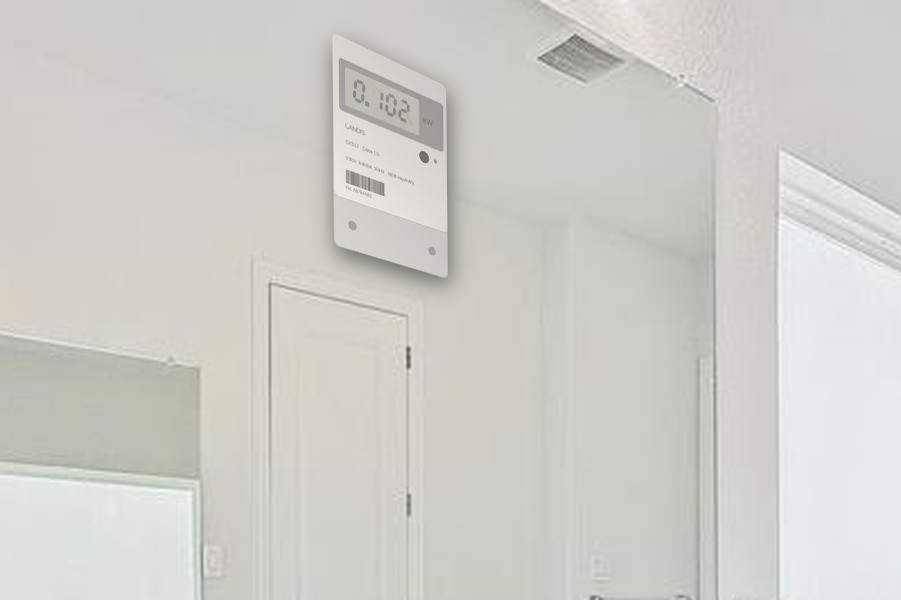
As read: 0.102 kW
